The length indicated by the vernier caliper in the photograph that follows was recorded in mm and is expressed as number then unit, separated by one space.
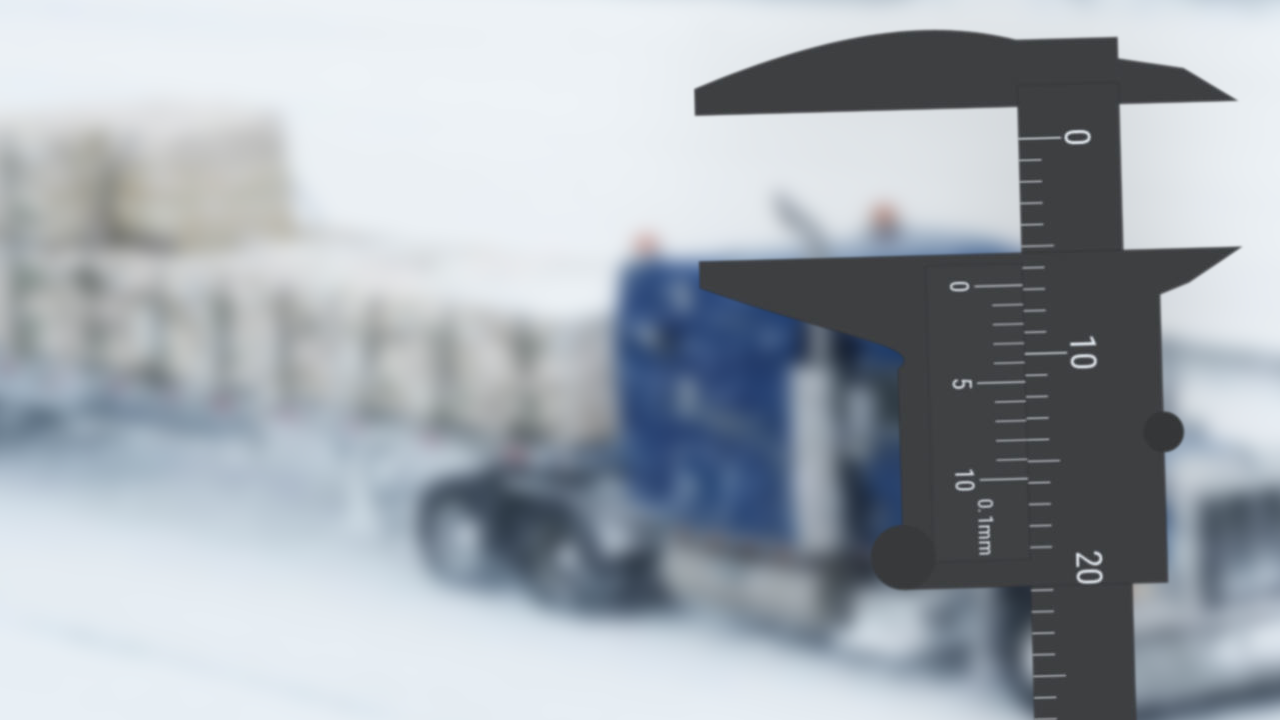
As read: 6.8 mm
